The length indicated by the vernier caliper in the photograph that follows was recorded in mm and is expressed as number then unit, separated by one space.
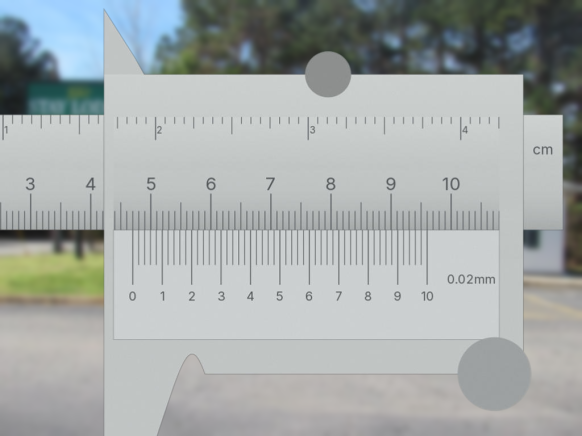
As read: 47.0 mm
